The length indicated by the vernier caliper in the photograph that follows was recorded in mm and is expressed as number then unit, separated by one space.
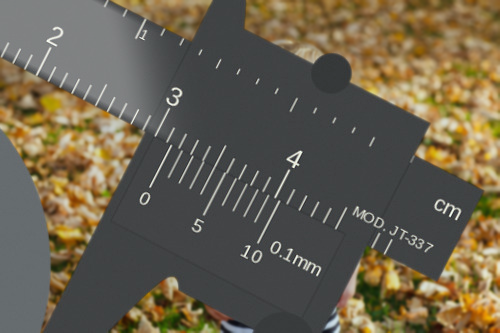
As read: 31.4 mm
